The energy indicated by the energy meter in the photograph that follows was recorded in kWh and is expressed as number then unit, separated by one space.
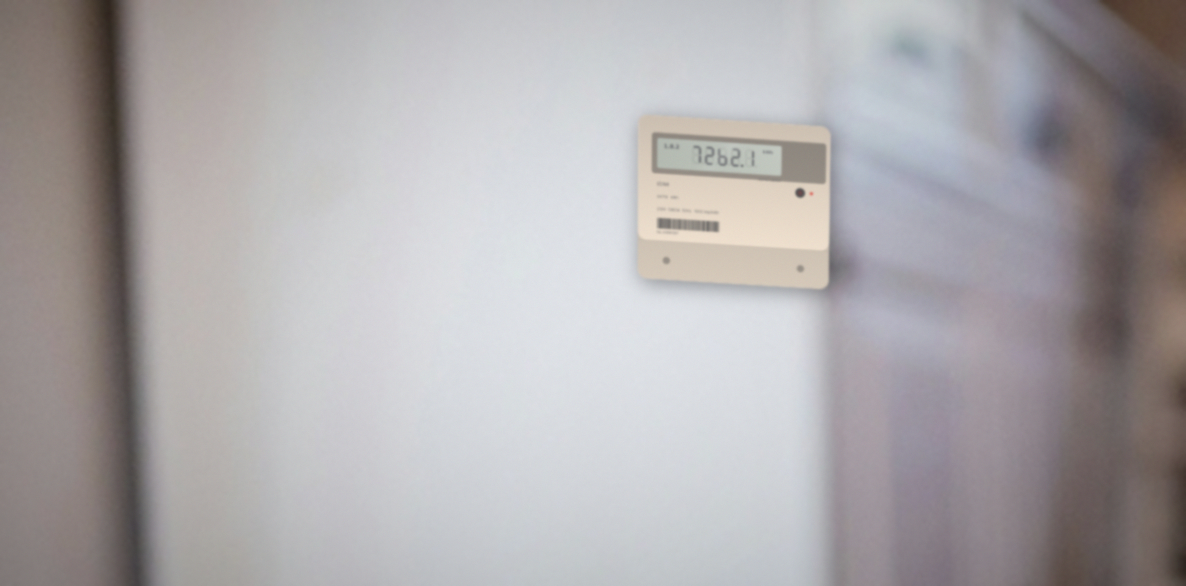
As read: 7262.1 kWh
